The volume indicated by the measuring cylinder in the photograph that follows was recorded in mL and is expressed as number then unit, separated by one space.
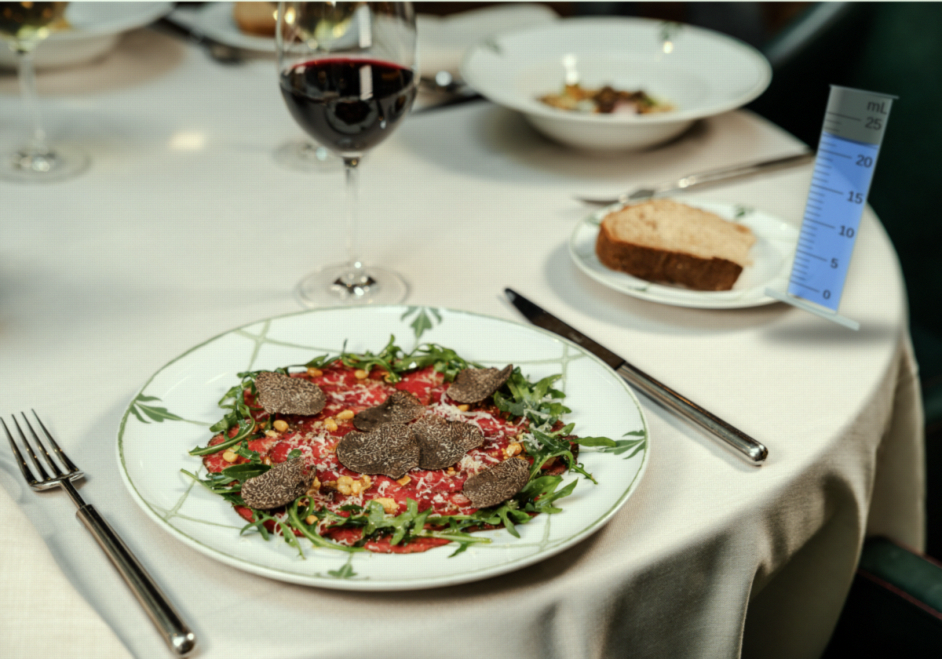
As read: 22 mL
